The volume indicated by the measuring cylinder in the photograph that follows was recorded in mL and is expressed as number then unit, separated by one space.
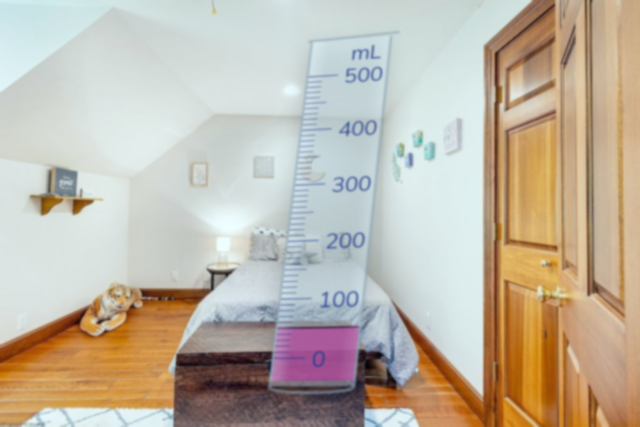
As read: 50 mL
